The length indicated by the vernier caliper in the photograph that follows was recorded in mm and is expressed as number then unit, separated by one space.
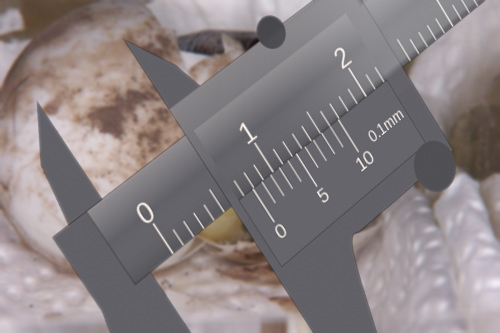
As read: 7.9 mm
